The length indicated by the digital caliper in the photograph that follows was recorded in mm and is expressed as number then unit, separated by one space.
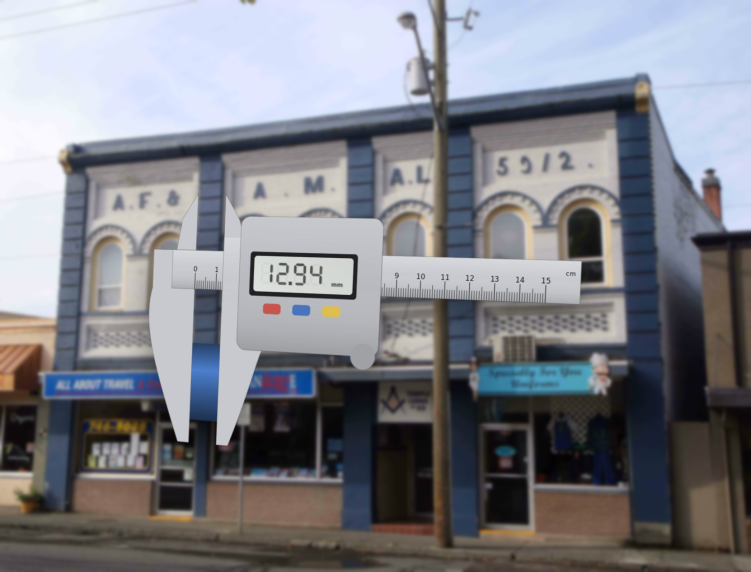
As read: 12.94 mm
